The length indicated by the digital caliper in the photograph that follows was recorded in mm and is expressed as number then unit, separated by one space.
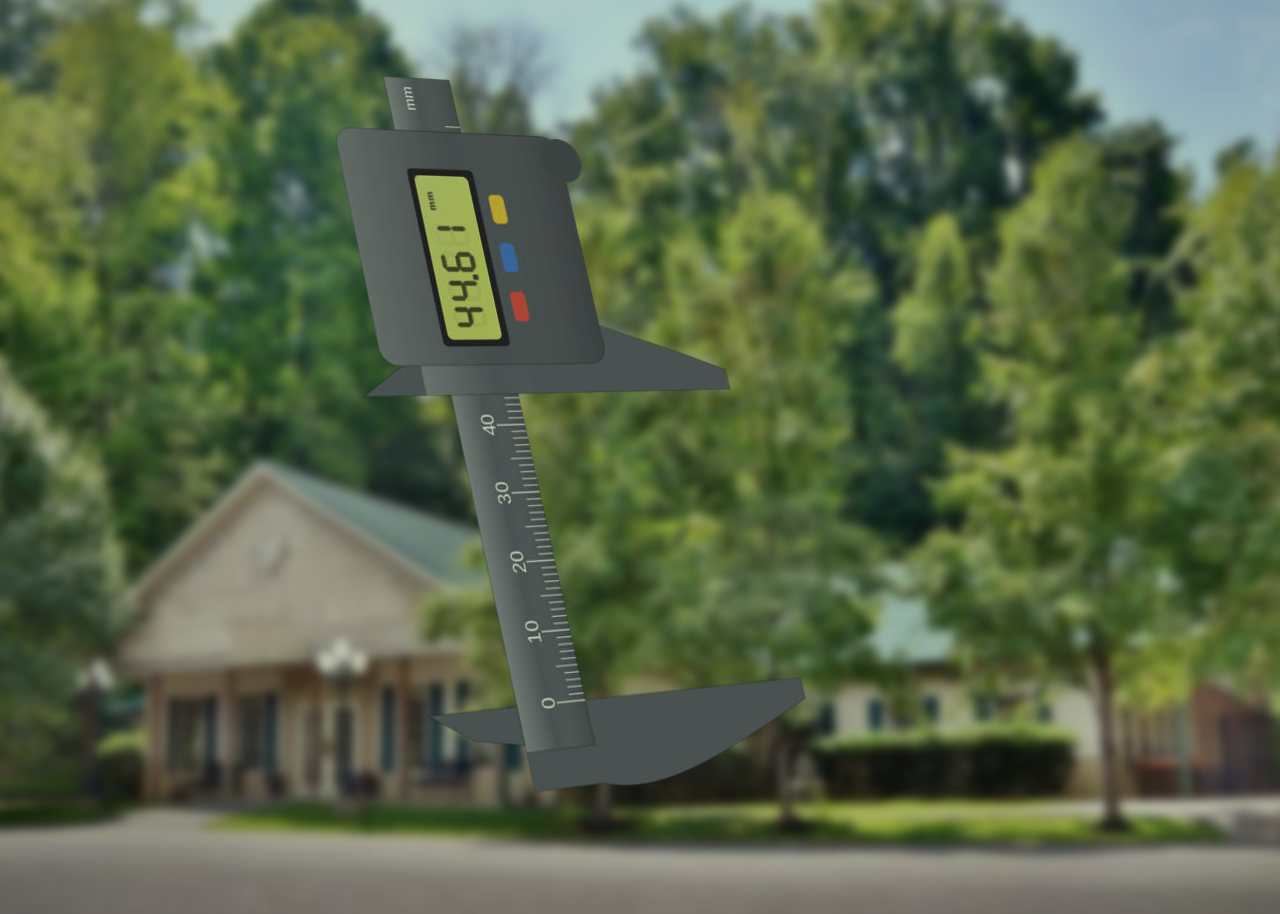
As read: 44.61 mm
